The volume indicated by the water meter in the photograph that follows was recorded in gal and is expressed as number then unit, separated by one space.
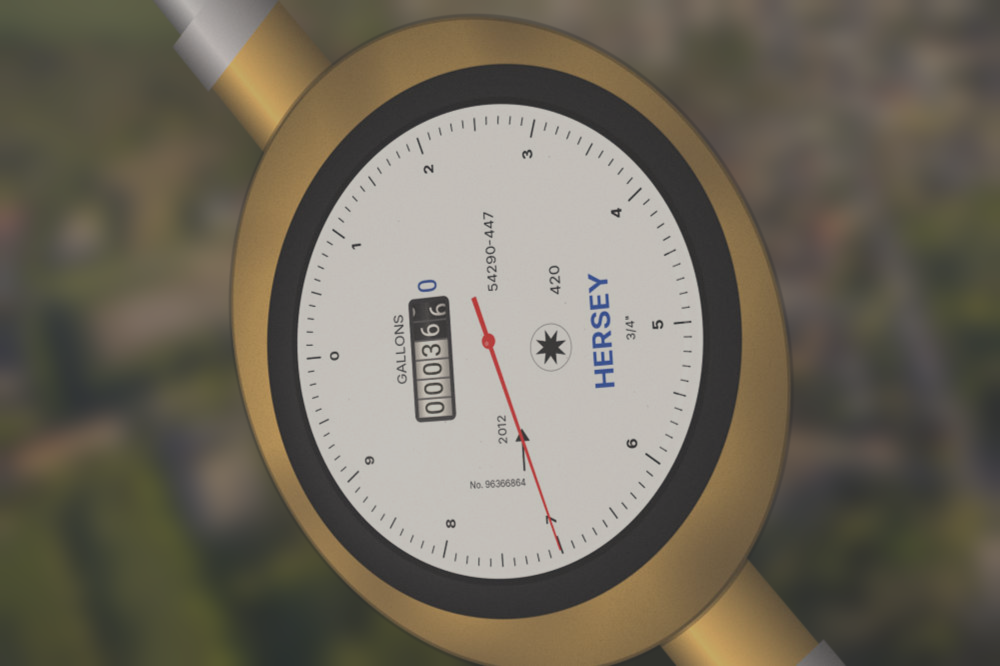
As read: 3657.0 gal
